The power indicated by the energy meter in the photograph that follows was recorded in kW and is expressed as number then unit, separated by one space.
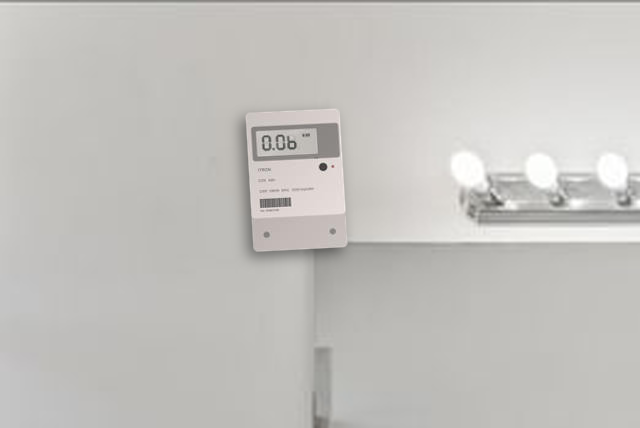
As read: 0.06 kW
